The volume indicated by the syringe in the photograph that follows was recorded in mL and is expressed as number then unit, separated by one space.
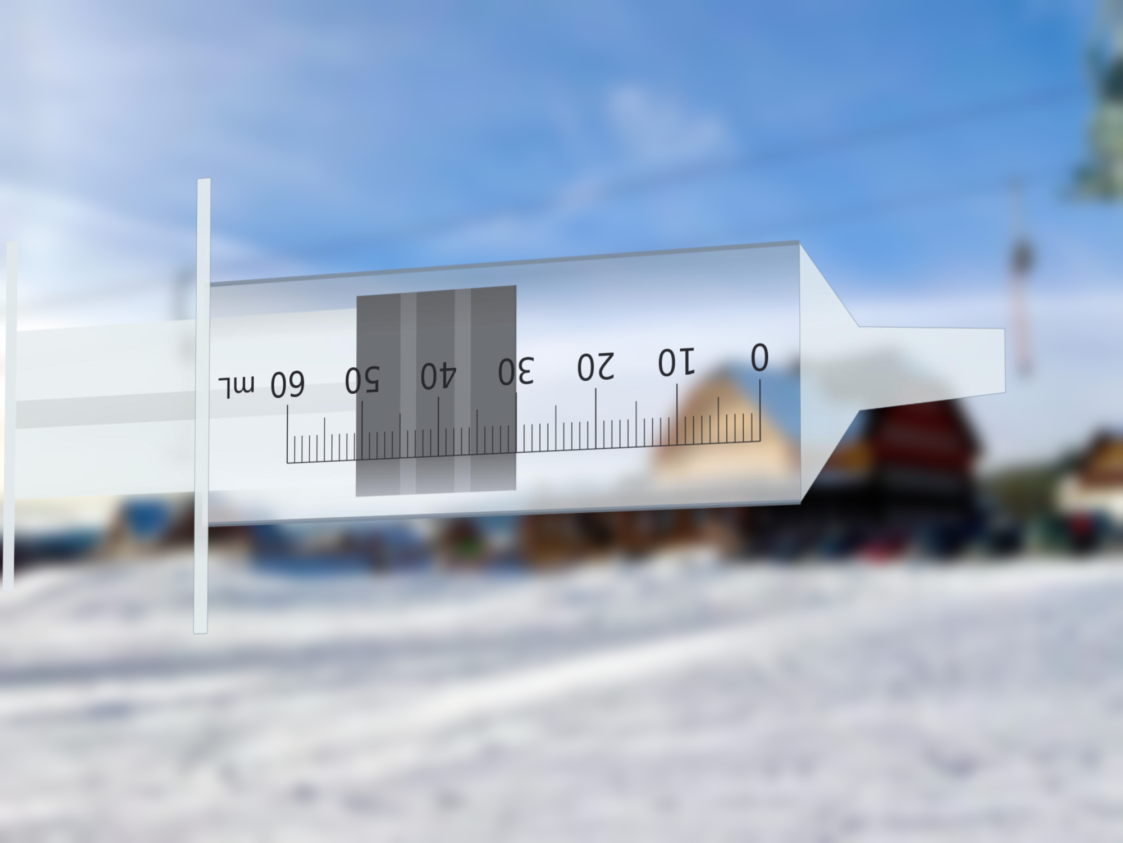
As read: 30 mL
